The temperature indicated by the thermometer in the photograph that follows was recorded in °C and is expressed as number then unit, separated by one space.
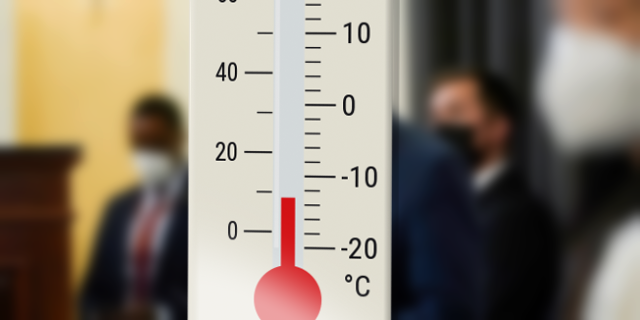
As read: -13 °C
